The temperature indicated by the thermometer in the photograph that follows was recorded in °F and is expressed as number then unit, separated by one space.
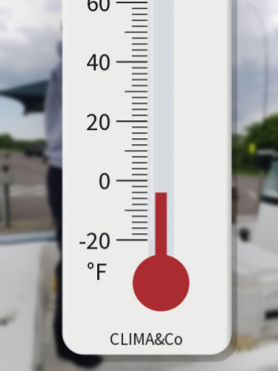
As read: -4 °F
